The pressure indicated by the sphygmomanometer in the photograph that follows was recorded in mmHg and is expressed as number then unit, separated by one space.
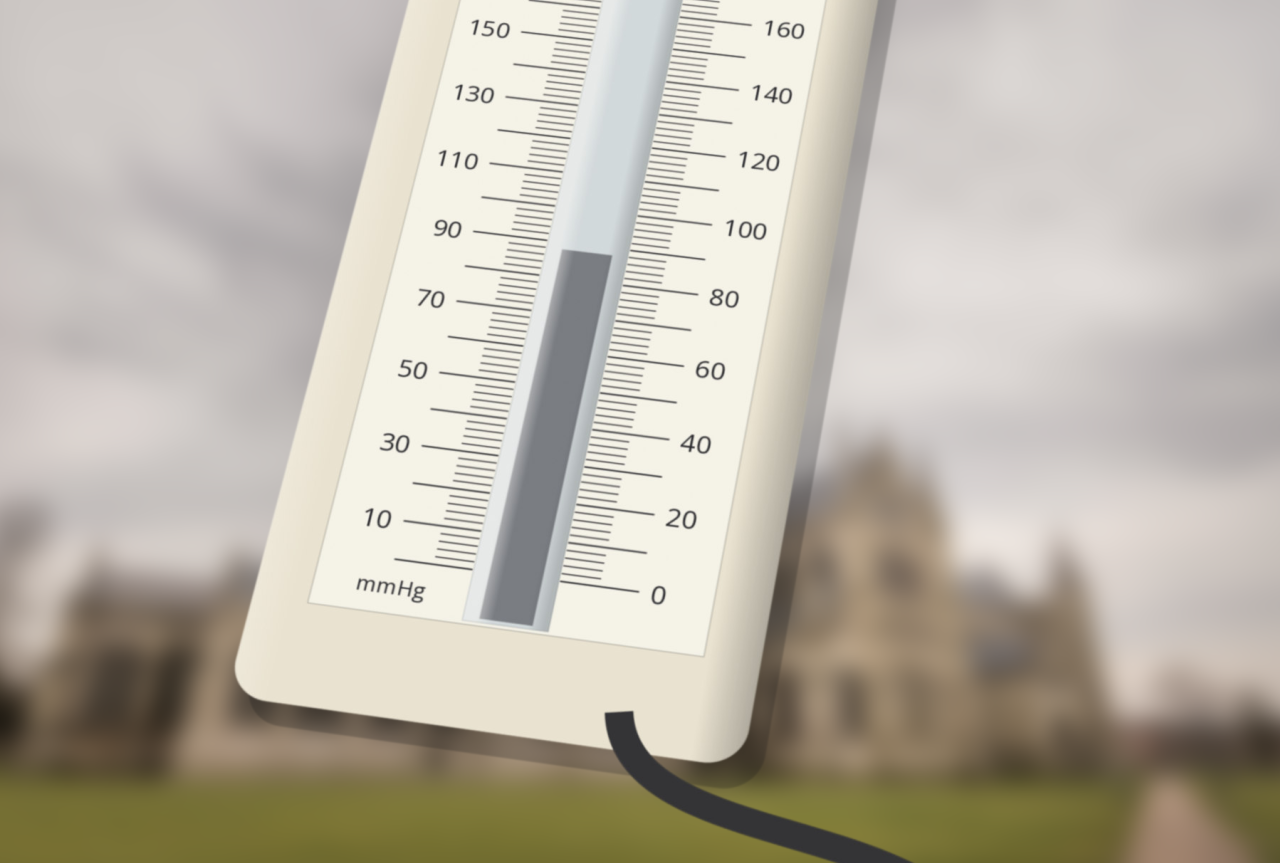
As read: 88 mmHg
